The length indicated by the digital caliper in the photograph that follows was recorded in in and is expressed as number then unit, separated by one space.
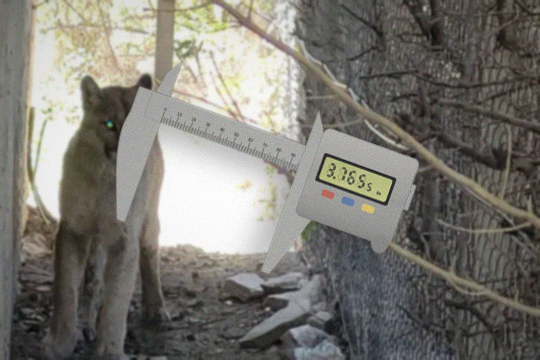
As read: 3.7655 in
